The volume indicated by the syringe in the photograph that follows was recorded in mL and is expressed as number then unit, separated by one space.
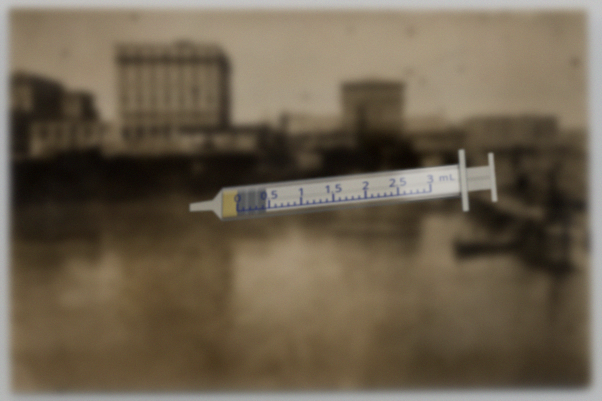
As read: 0 mL
